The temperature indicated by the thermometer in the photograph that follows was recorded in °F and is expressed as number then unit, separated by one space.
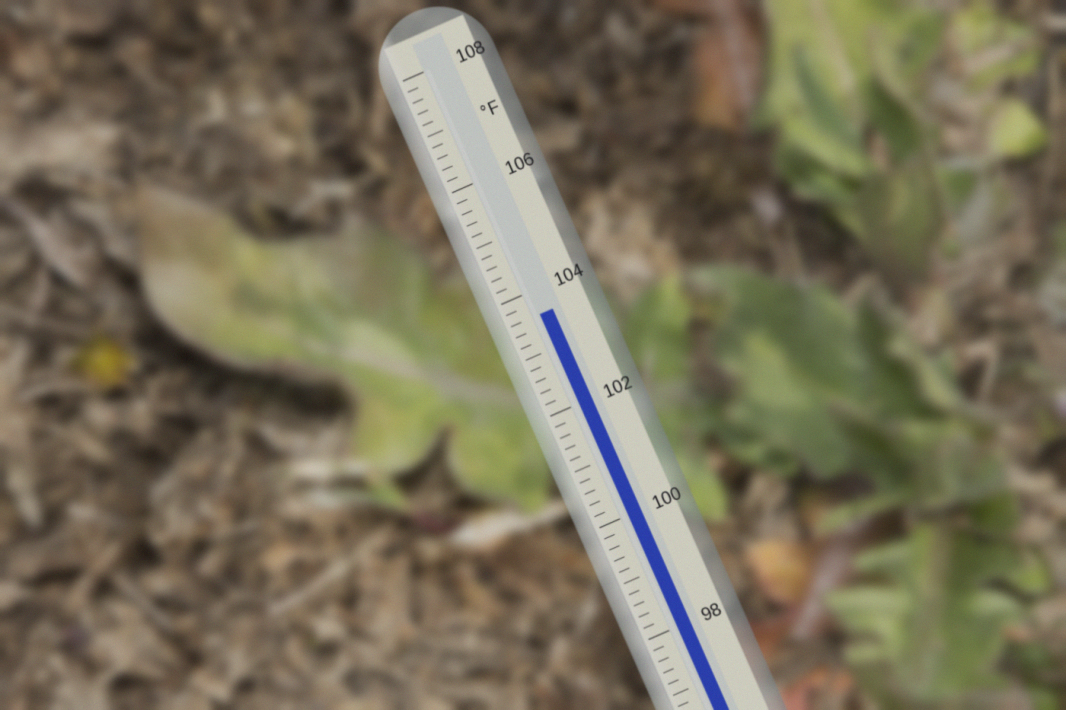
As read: 103.6 °F
